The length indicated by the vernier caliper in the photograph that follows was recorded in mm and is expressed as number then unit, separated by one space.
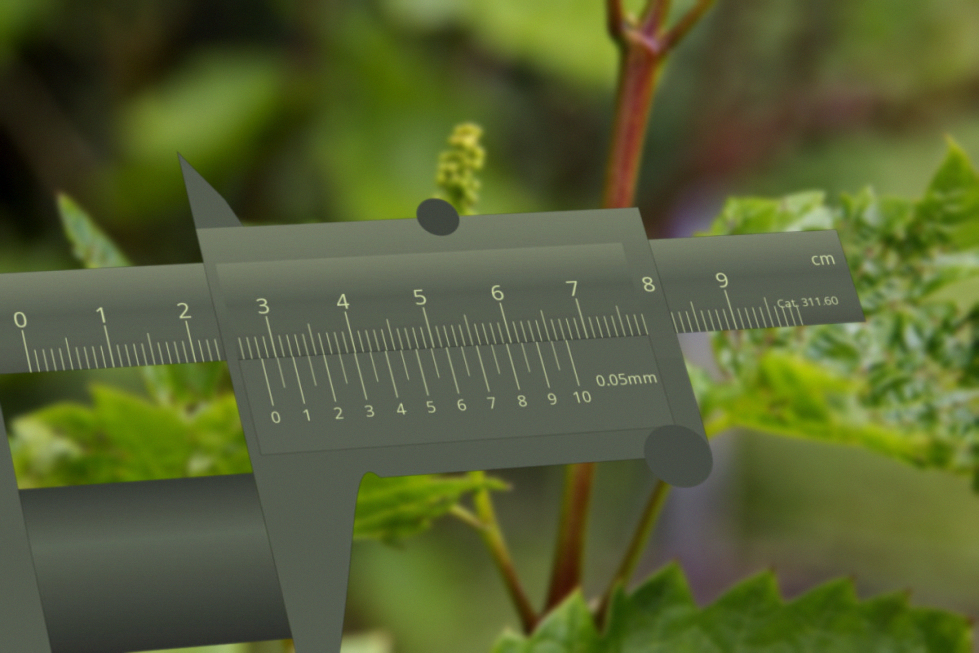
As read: 28.2 mm
